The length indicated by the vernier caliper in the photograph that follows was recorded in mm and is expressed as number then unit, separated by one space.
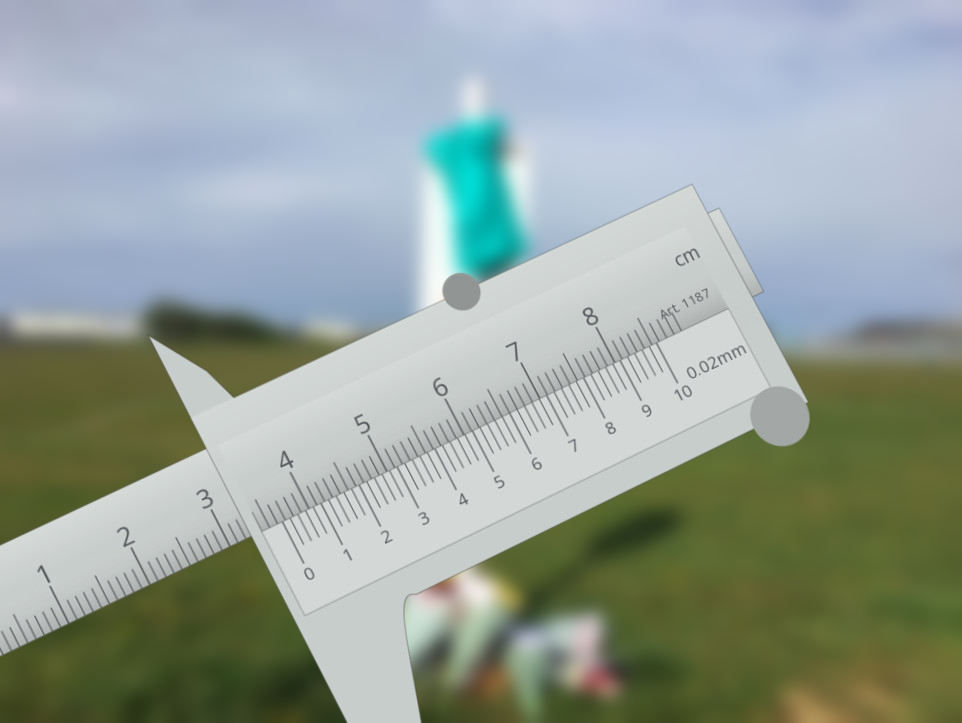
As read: 36.6 mm
